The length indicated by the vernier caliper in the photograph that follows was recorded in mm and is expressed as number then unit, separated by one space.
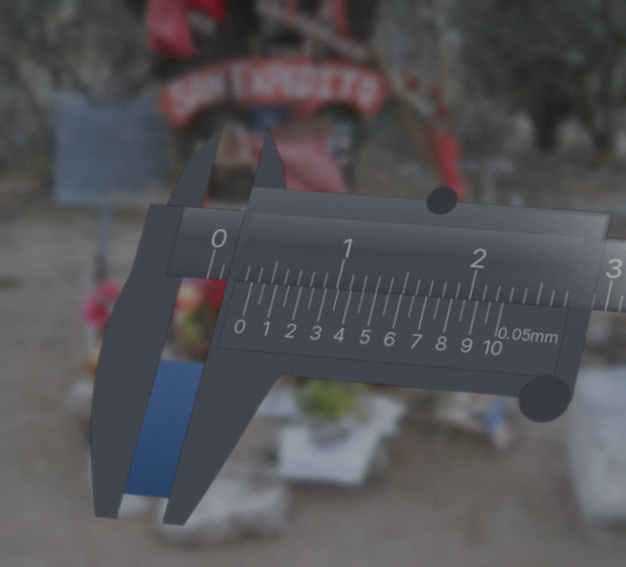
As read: 3.5 mm
